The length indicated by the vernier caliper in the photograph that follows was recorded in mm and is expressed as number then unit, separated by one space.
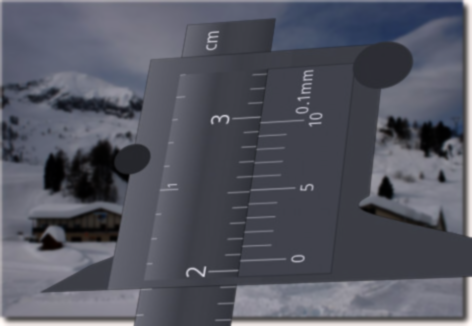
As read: 20.6 mm
